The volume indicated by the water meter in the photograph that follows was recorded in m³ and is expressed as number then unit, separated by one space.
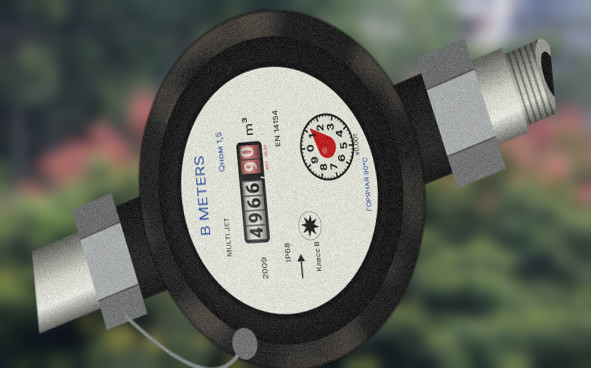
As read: 4966.901 m³
